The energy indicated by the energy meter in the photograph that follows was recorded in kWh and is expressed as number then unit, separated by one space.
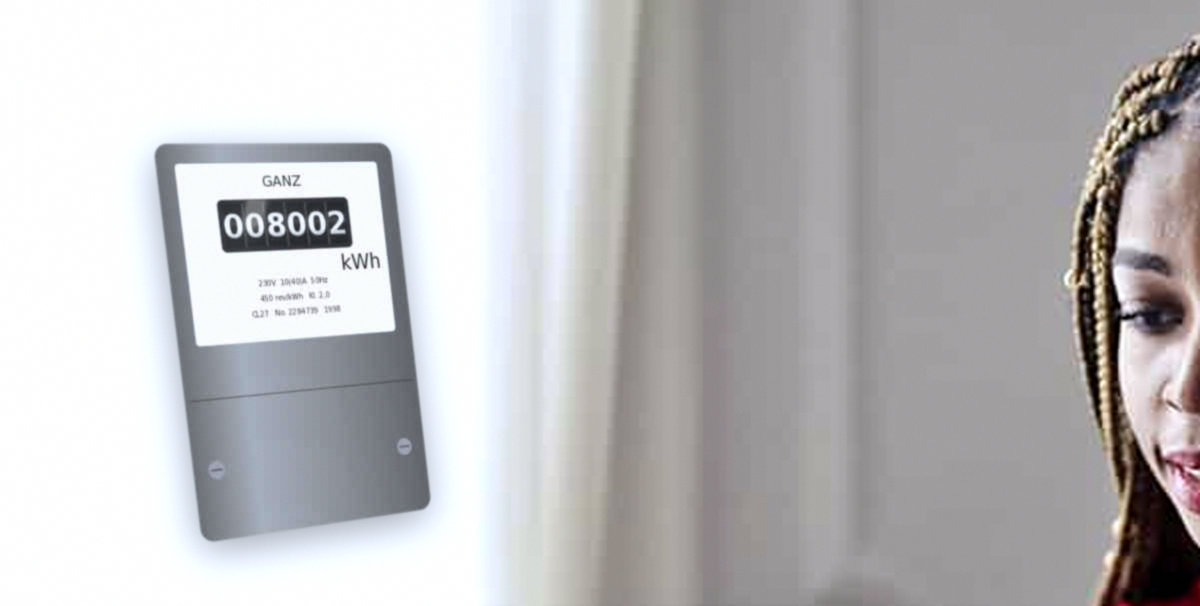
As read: 8002 kWh
